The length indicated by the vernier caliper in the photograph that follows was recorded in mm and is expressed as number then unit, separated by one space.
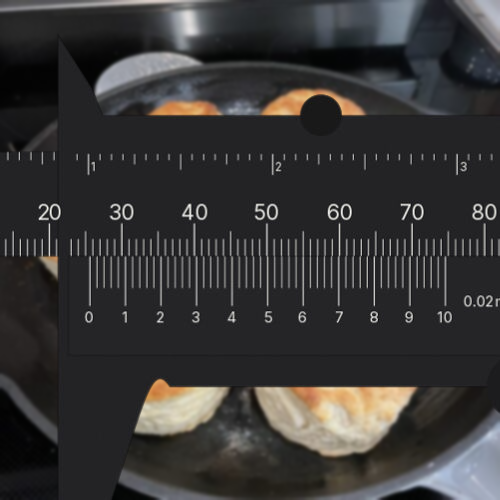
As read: 25.6 mm
